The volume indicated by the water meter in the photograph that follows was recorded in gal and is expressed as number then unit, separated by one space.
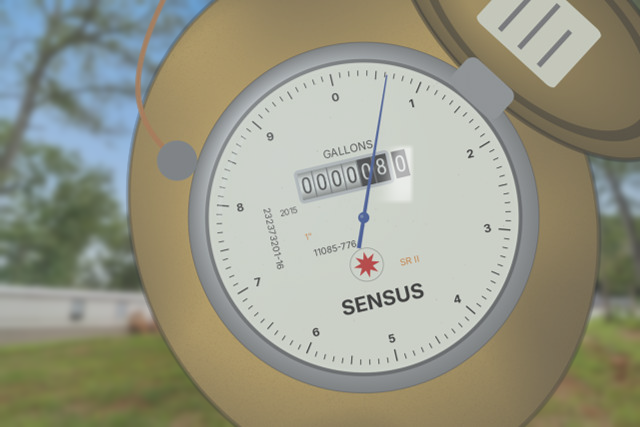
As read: 80.6 gal
